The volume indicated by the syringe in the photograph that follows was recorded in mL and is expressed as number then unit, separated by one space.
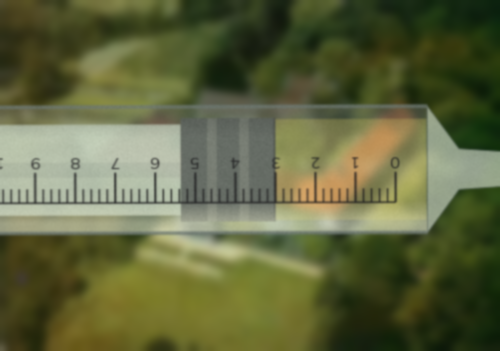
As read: 3 mL
